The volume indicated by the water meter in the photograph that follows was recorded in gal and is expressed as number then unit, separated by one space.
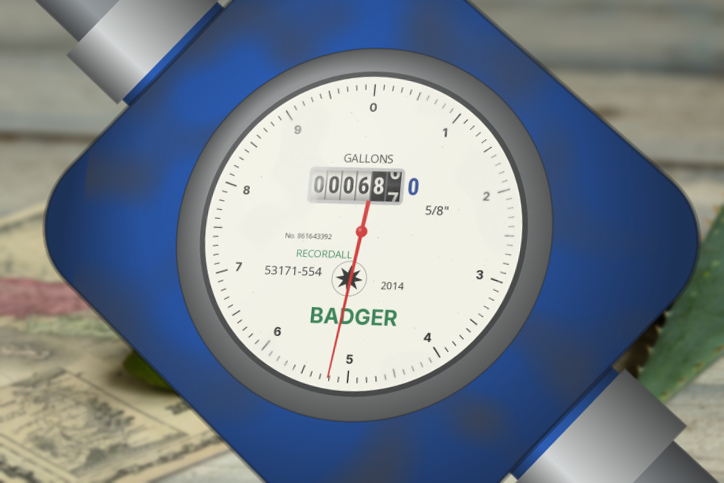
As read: 6865.2 gal
